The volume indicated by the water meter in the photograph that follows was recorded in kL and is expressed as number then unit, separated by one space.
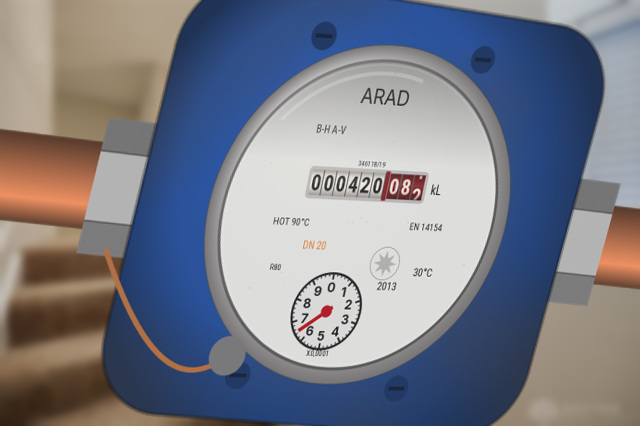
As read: 420.0816 kL
